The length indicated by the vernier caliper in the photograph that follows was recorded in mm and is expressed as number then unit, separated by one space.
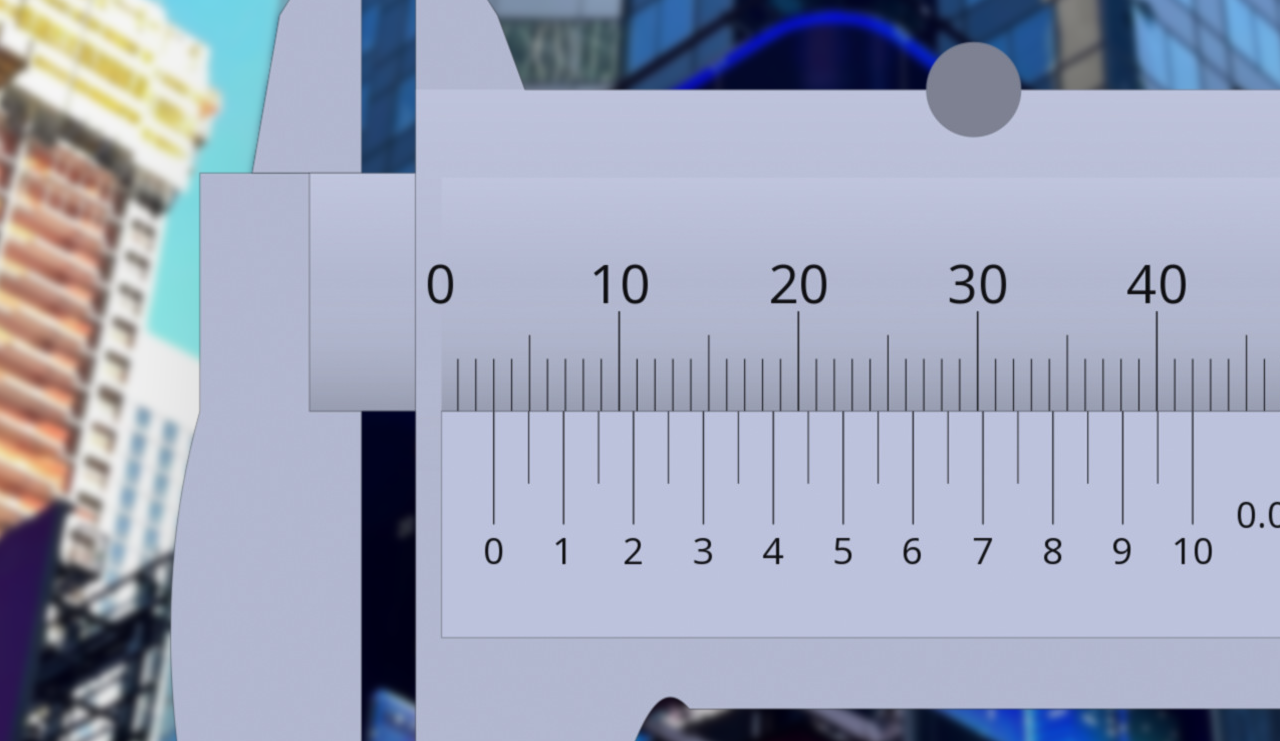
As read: 3.0 mm
